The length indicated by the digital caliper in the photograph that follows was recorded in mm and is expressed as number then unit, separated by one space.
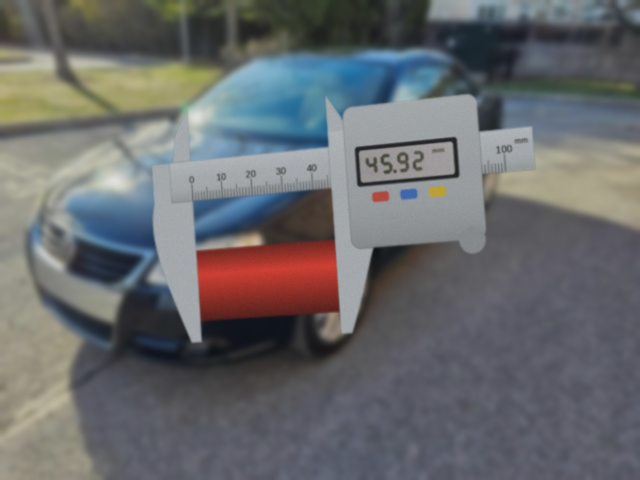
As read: 45.92 mm
